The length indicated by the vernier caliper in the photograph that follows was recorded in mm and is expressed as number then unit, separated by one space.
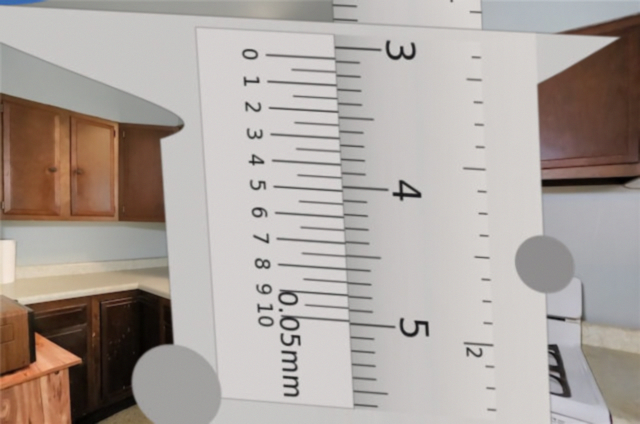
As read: 30.8 mm
